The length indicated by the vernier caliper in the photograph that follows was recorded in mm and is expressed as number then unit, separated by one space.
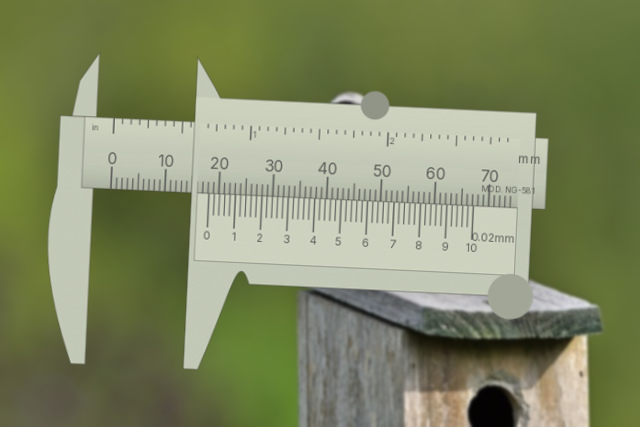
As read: 18.2 mm
